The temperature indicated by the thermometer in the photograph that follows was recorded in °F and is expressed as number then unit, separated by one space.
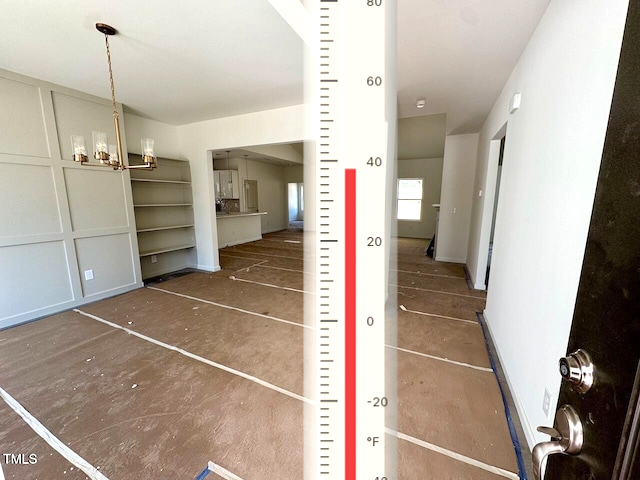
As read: 38 °F
